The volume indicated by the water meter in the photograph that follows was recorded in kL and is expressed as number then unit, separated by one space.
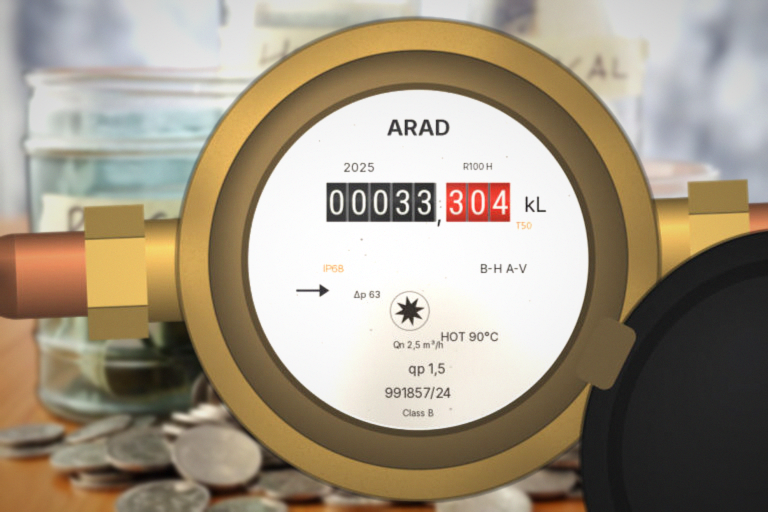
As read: 33.304 kL
